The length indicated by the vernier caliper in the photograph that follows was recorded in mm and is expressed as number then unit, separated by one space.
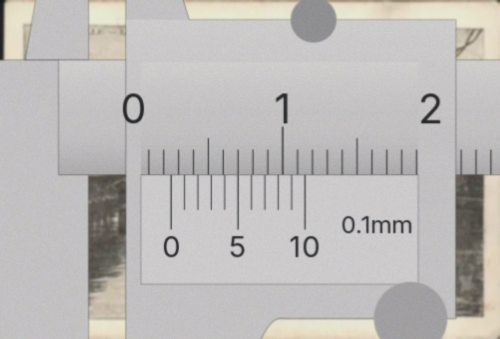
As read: 2.5 mm
